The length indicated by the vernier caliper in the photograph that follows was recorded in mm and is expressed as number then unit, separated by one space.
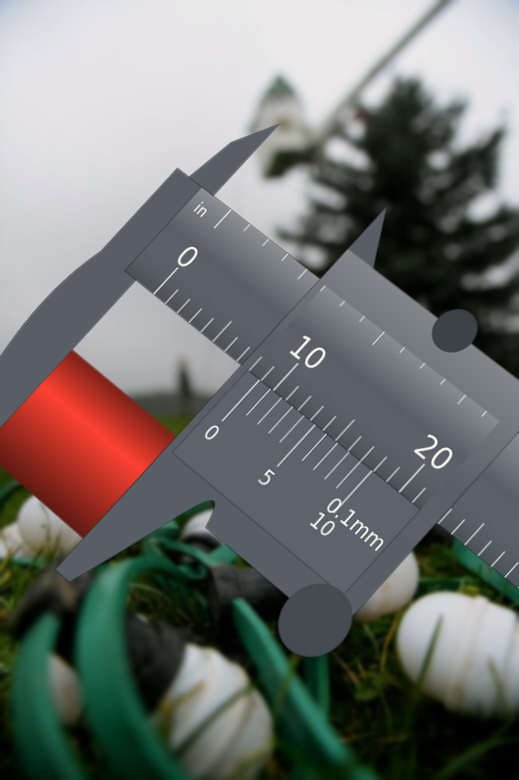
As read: 8.9 mm
